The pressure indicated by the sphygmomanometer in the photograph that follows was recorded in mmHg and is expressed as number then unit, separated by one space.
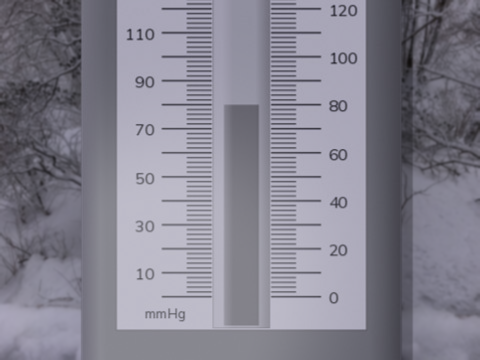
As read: 80 mmHg
